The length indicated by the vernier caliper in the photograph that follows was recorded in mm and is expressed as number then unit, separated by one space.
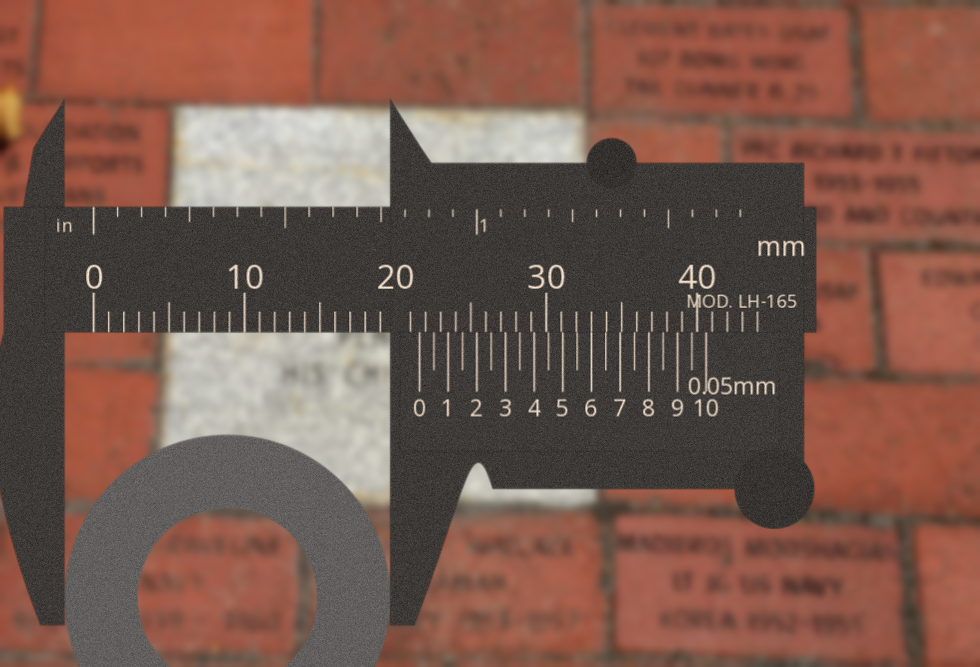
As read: 21.6 mm
